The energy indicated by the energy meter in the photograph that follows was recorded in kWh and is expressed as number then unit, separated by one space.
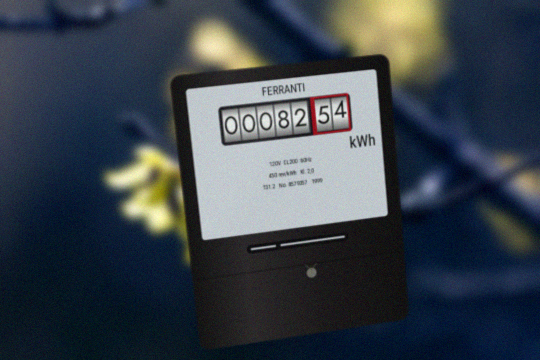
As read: 82.54 kWh
